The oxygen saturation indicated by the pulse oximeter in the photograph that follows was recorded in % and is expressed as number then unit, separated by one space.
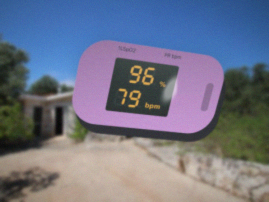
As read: 96 %
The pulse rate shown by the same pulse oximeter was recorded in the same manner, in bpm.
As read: 79 bpm
